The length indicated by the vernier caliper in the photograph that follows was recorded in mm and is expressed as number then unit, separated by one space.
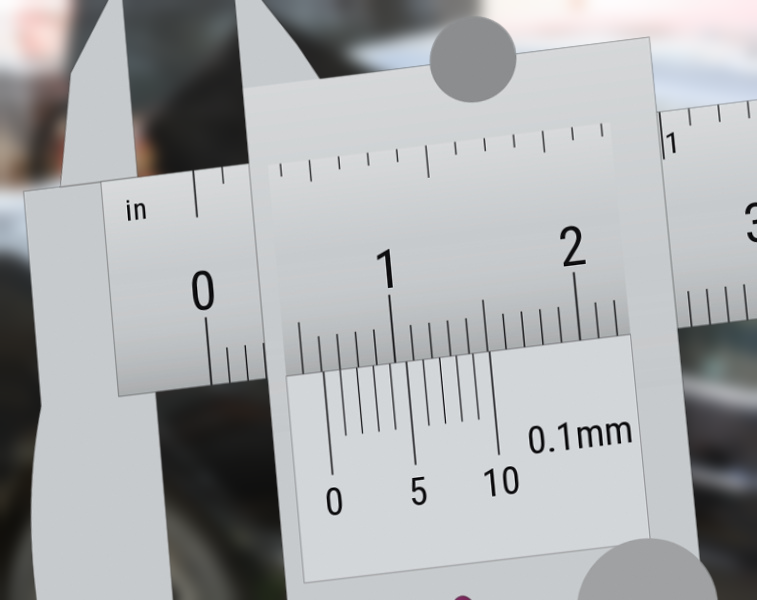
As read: 6.1 mm
